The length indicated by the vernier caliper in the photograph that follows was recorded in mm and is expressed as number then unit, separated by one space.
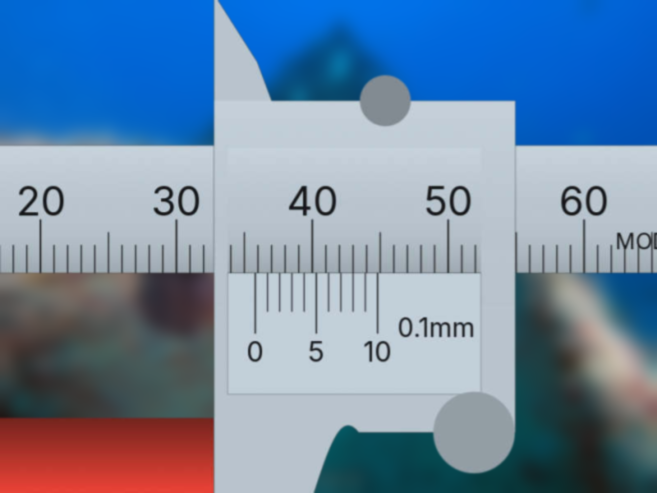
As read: 35.8 mm
